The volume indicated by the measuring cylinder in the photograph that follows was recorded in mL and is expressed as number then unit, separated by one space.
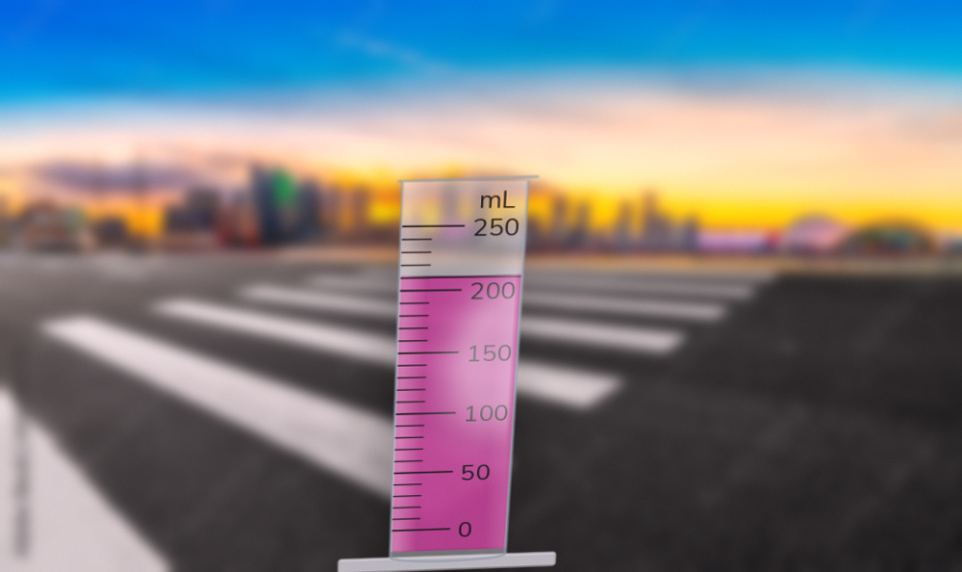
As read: 210 mL
